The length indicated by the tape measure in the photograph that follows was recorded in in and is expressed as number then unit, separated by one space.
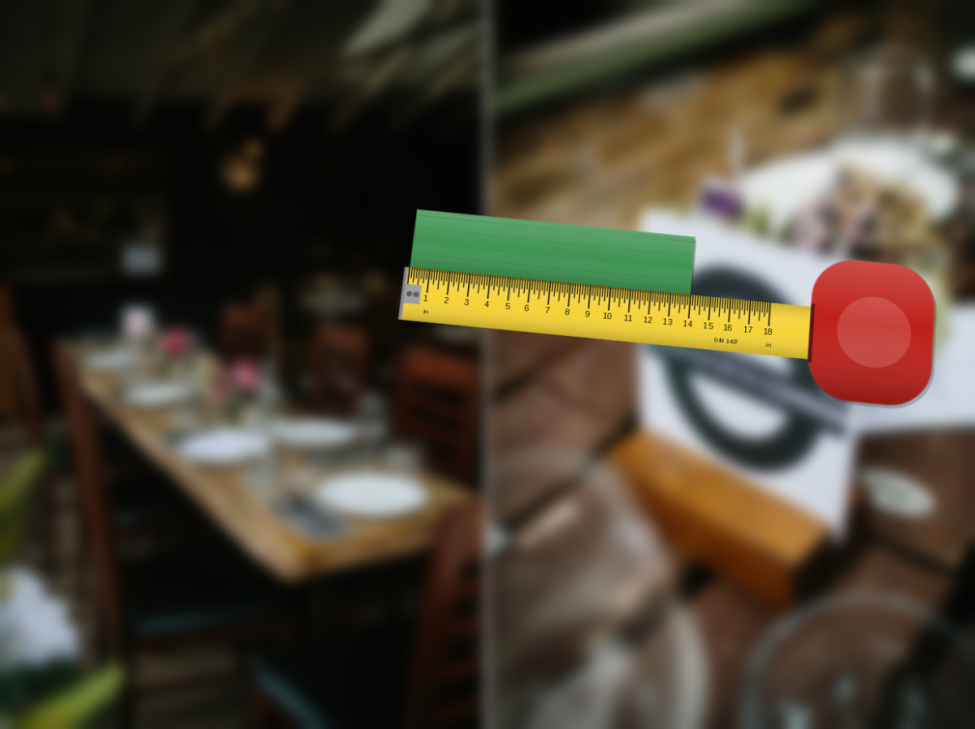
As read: 14 in
